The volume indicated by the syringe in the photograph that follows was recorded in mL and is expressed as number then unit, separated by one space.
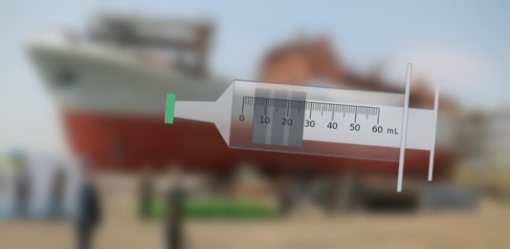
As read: 5 mL
